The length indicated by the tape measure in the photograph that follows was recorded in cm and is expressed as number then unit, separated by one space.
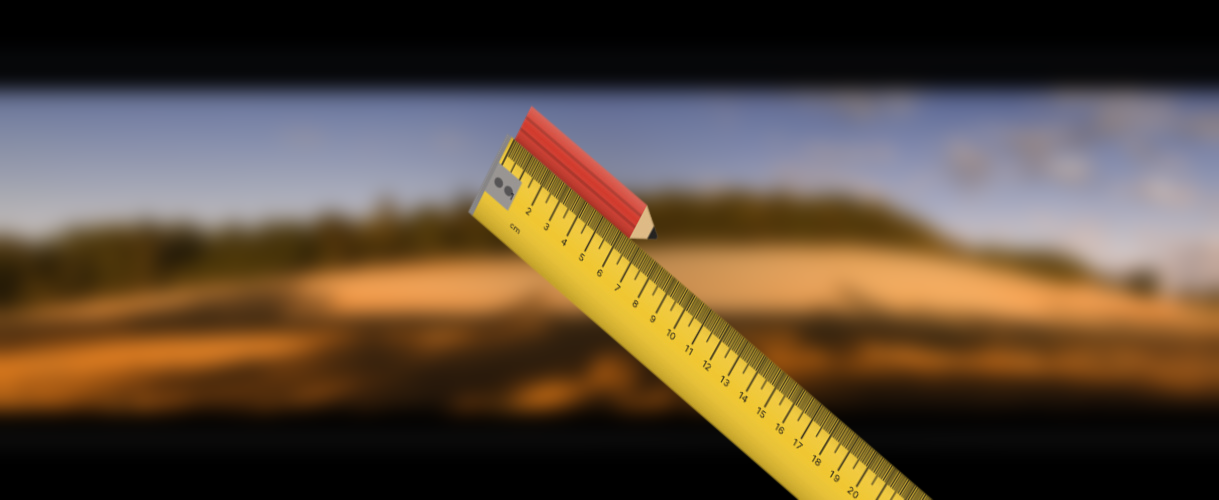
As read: 7.5 cm
